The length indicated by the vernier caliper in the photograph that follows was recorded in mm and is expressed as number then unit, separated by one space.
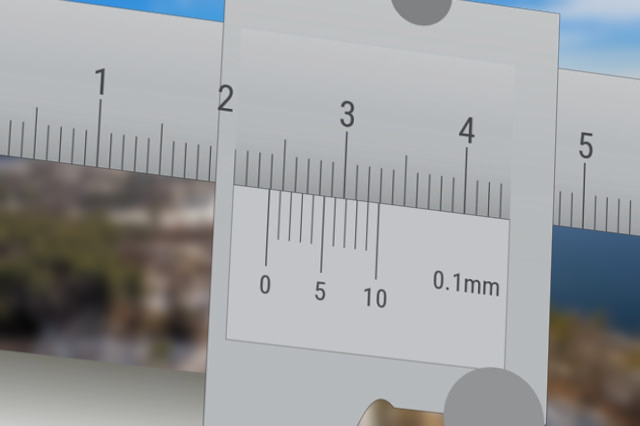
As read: 23.9 mm
